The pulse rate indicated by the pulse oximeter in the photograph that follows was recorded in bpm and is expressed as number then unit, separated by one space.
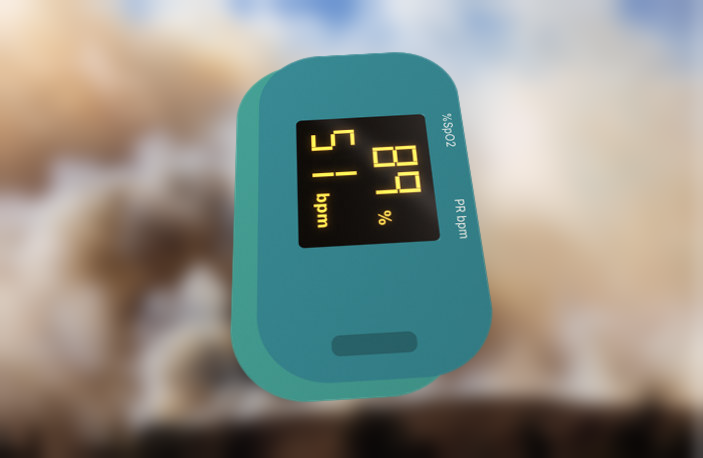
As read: 51 bpm
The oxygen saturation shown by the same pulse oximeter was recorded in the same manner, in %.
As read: 89 %
